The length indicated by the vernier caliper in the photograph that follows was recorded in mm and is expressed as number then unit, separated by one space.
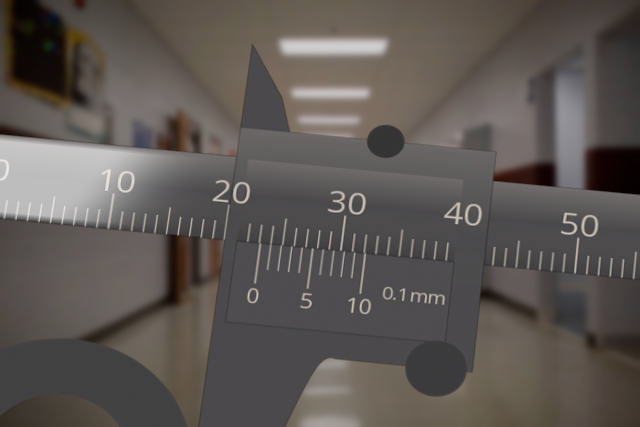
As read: 23.1 mm
